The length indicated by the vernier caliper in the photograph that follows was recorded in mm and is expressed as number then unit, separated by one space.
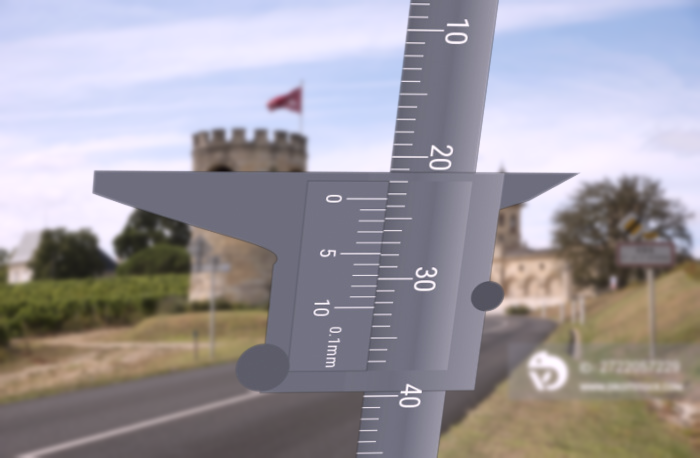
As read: 23.4 mm
